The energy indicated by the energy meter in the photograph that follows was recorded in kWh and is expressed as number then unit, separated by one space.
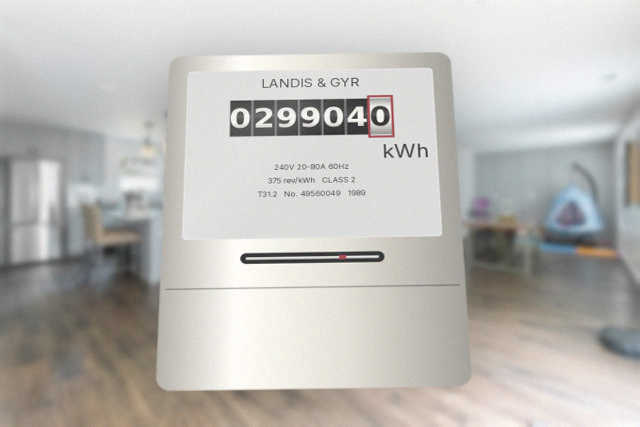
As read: 29904.0 kWh
